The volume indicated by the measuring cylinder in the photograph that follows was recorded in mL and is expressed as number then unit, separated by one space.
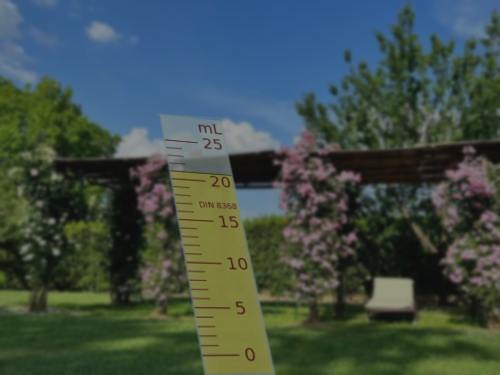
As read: 21 mL
